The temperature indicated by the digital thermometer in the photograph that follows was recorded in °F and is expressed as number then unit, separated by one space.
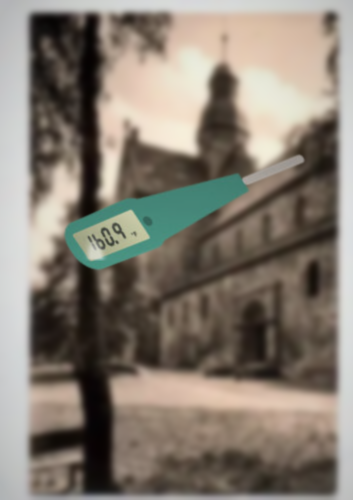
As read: 160.9 °F
